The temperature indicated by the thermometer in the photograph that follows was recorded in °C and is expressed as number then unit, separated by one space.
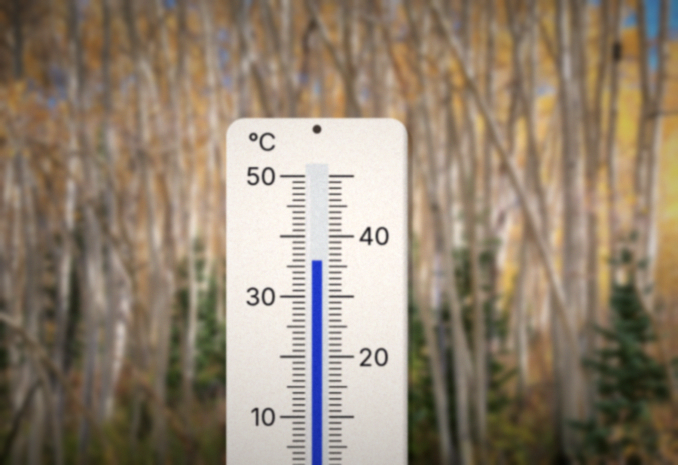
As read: 36 °C
